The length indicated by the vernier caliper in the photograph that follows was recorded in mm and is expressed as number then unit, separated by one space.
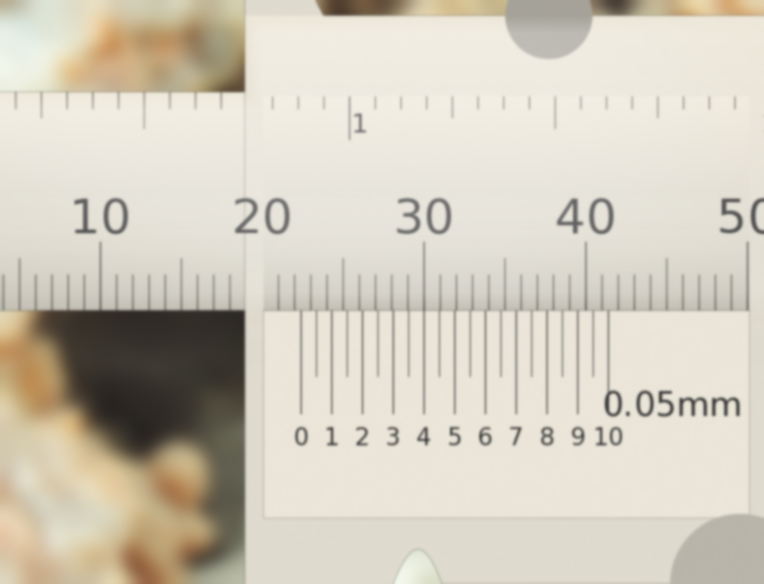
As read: 22.4 mm
